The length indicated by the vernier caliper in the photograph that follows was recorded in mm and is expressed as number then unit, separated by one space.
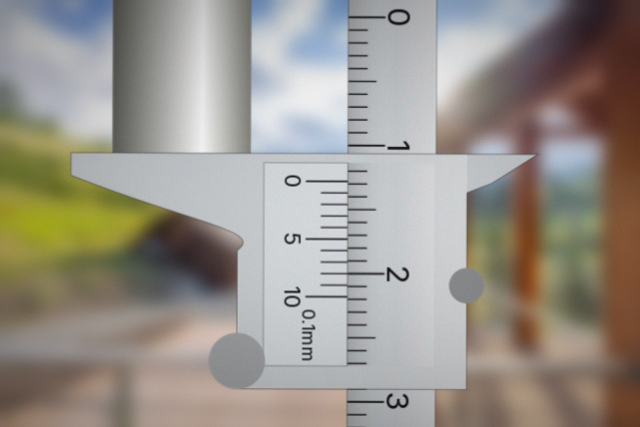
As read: 12.8 mm
